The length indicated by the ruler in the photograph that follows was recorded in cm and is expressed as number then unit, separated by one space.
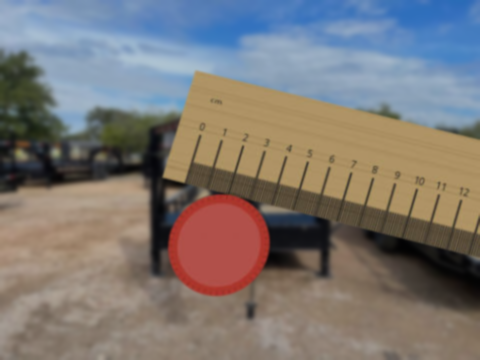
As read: 4.5 cm
